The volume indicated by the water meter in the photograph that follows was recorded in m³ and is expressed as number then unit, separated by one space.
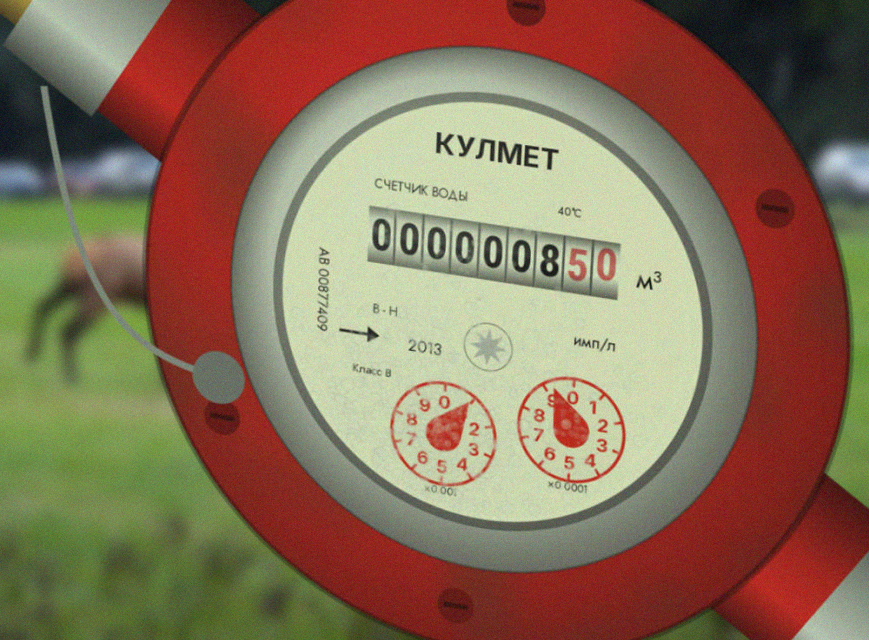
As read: 8.5009 m³
